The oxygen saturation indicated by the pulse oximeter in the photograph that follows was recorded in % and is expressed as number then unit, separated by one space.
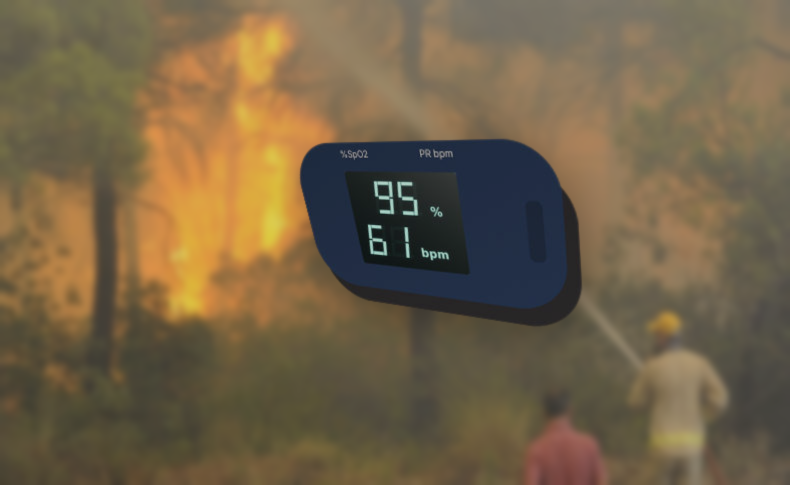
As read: 95 %
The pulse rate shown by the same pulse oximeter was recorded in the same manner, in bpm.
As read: 61 bpm
